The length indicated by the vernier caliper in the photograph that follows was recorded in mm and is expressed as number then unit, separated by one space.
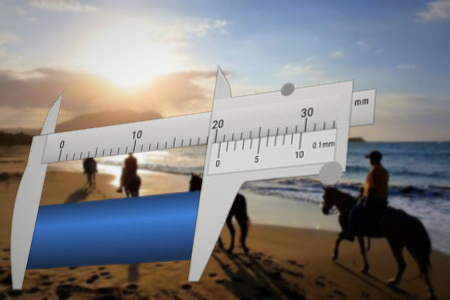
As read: 20.6 mm
